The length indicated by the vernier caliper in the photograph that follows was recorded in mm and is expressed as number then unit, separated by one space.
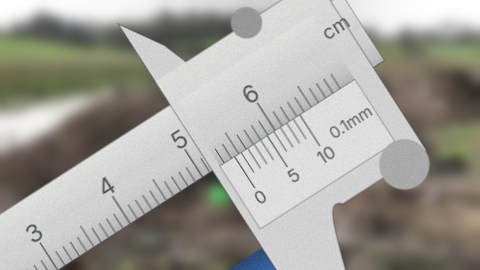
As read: 54.4 mm
